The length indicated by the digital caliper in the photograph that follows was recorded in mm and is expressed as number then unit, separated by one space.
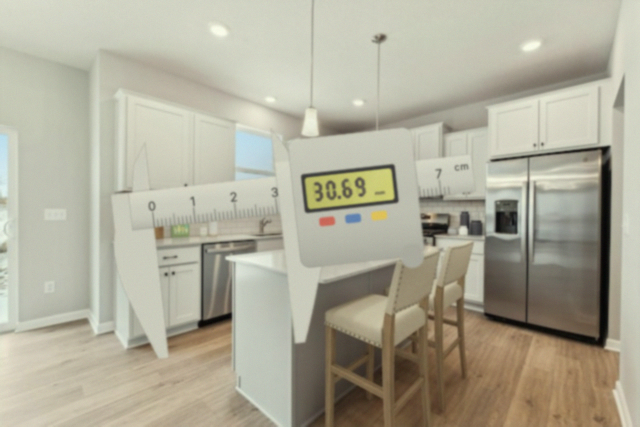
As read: 30.69 mm
